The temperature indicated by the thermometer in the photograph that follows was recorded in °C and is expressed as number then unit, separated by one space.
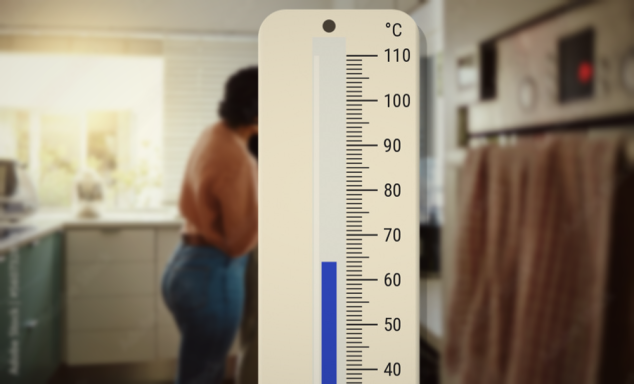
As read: 64 °C
